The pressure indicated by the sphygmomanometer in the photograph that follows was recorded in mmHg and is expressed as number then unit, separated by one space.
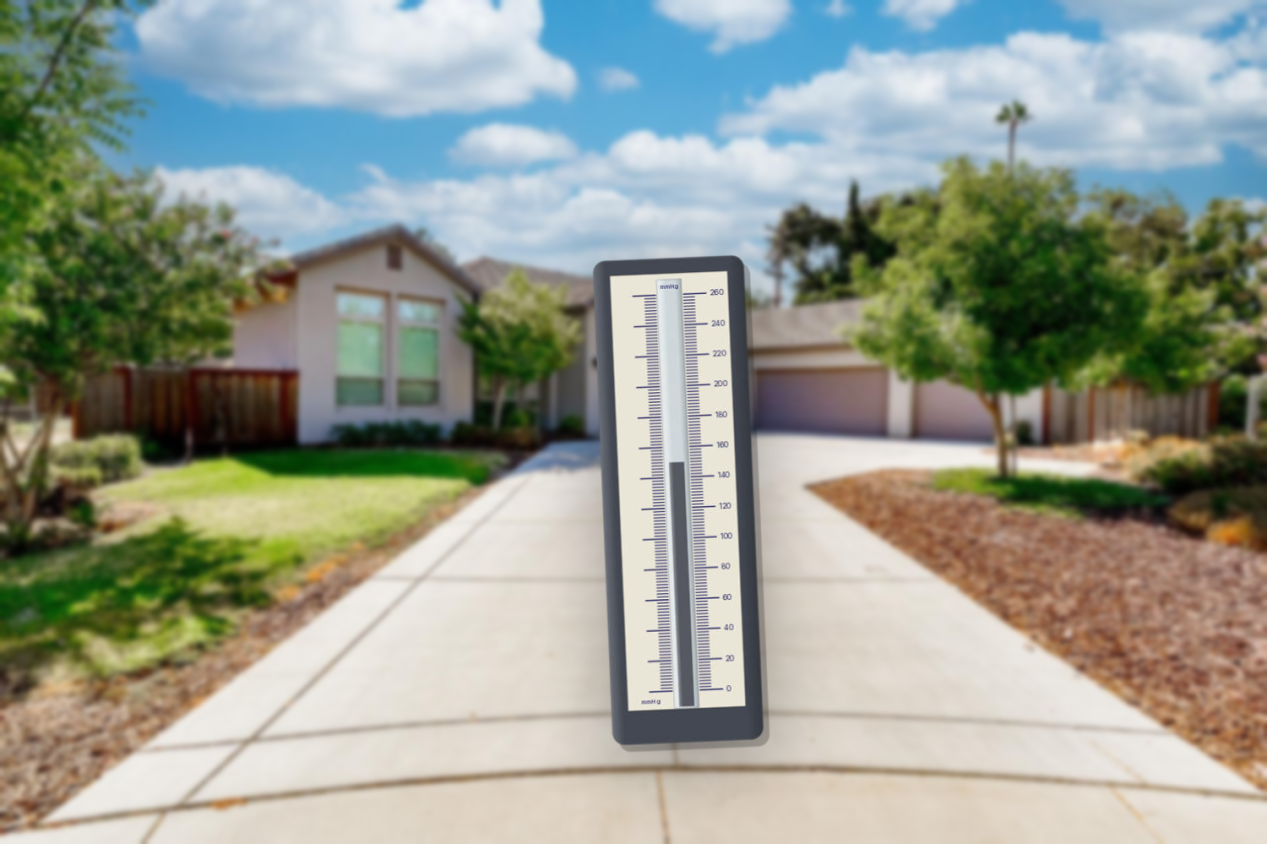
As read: 150 mmHg
